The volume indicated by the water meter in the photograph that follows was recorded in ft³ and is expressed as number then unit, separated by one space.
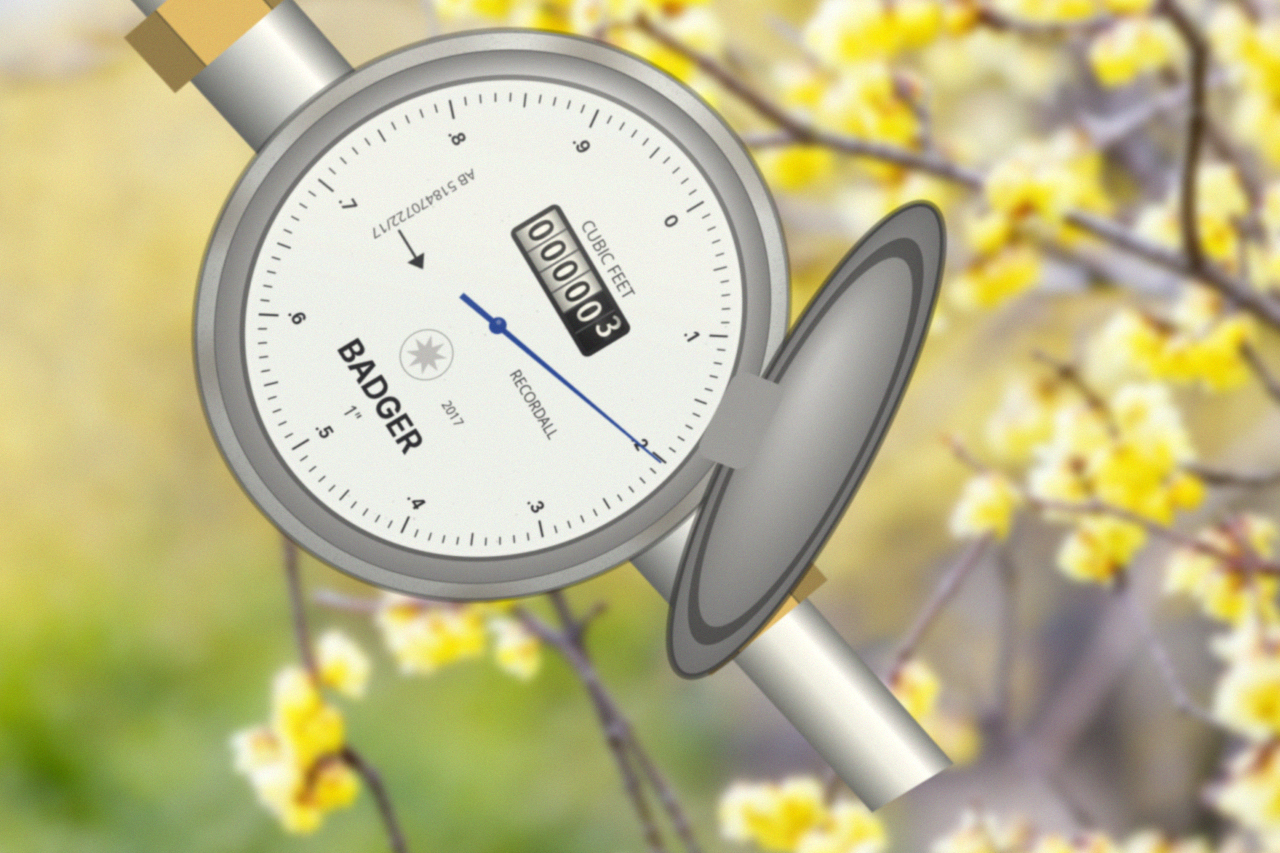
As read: 3.20 ft³
